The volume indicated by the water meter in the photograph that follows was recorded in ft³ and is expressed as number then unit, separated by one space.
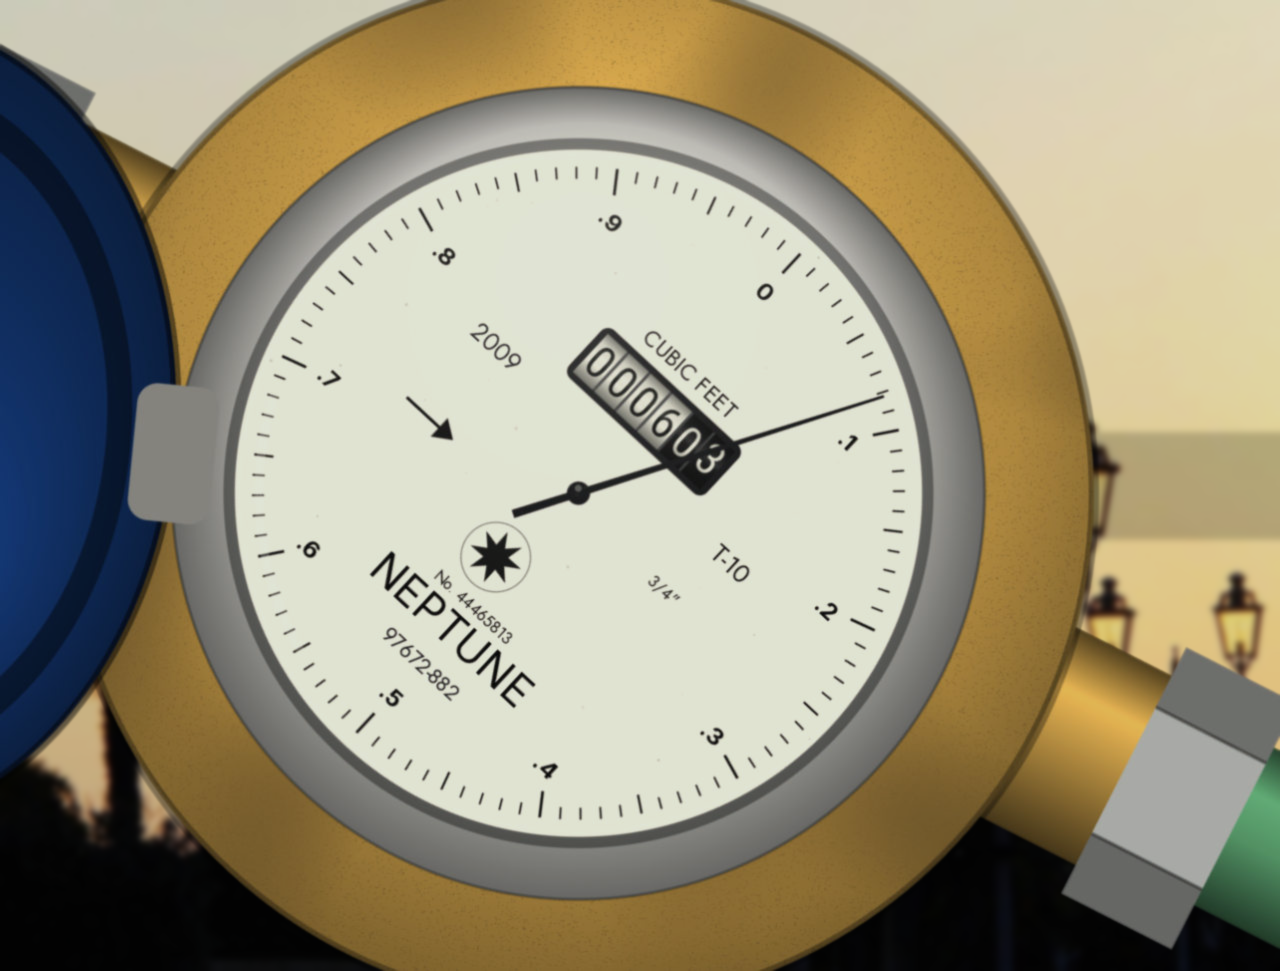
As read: 603.08 ft³
